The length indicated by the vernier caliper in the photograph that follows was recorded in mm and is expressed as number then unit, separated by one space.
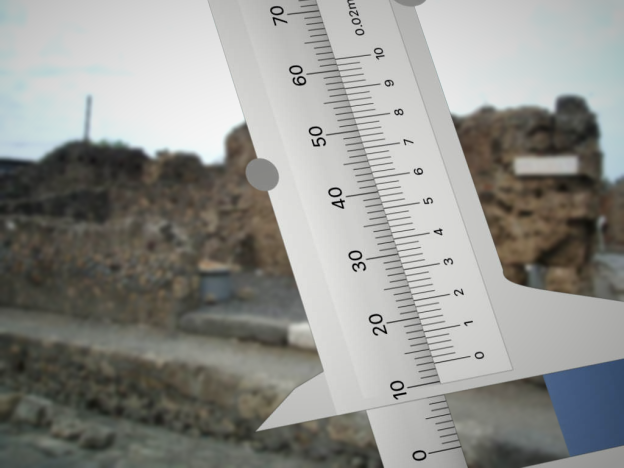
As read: 12.8 mm
